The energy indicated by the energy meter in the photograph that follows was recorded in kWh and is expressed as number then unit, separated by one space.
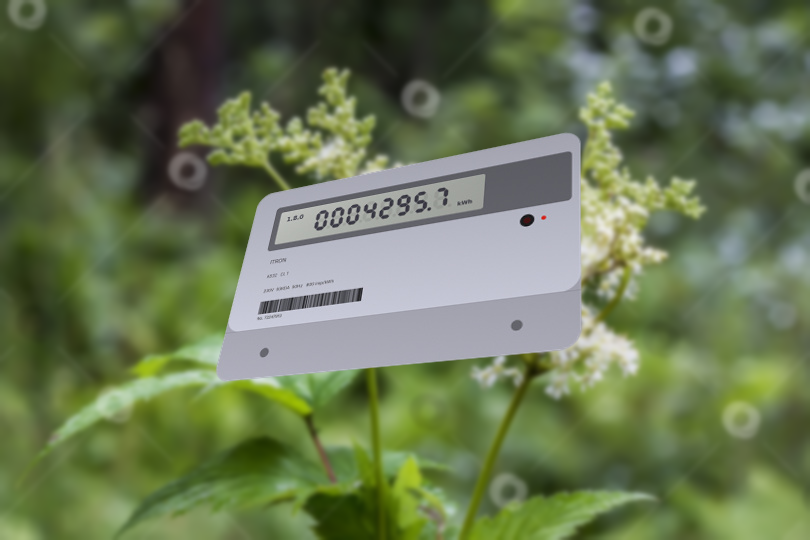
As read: 4295.7 kWh
